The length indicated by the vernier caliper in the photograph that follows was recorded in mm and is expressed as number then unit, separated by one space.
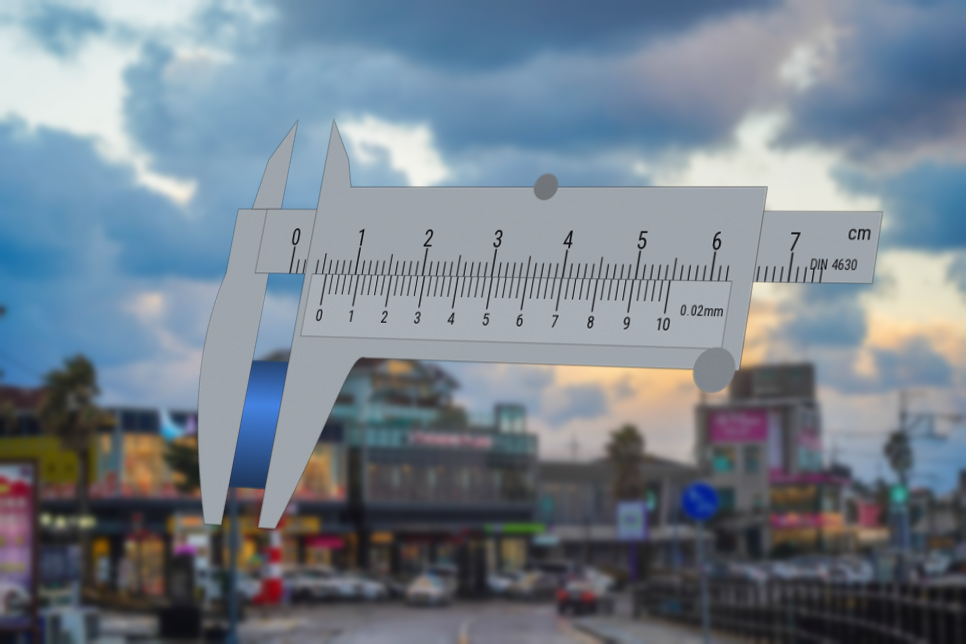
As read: 5.6 mm
